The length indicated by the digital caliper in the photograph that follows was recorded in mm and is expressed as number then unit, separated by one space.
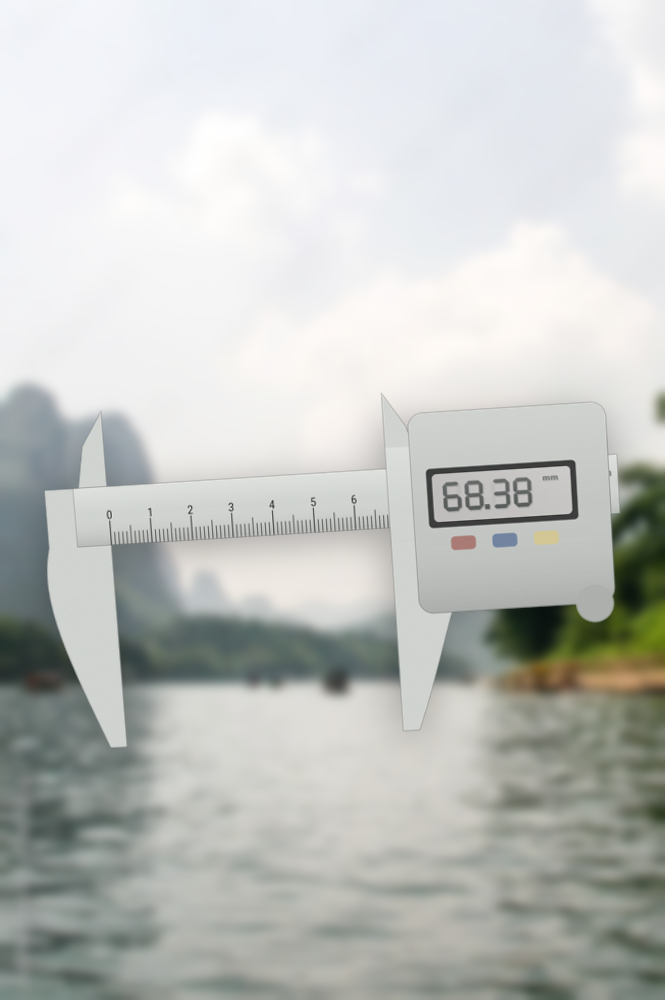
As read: 68.38 mm
